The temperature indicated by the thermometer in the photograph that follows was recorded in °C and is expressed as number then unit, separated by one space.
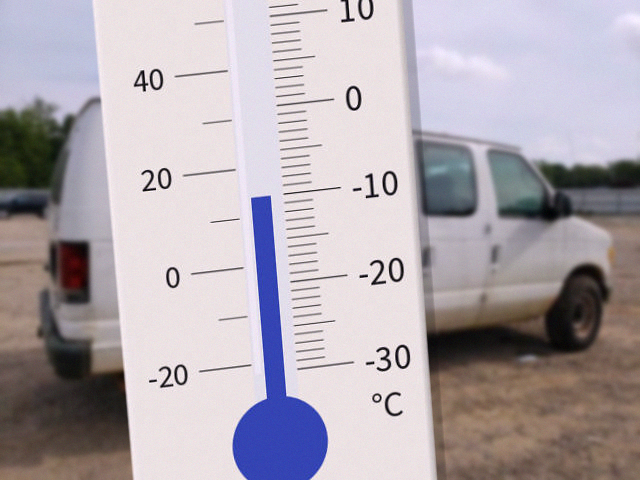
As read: -10 °C
